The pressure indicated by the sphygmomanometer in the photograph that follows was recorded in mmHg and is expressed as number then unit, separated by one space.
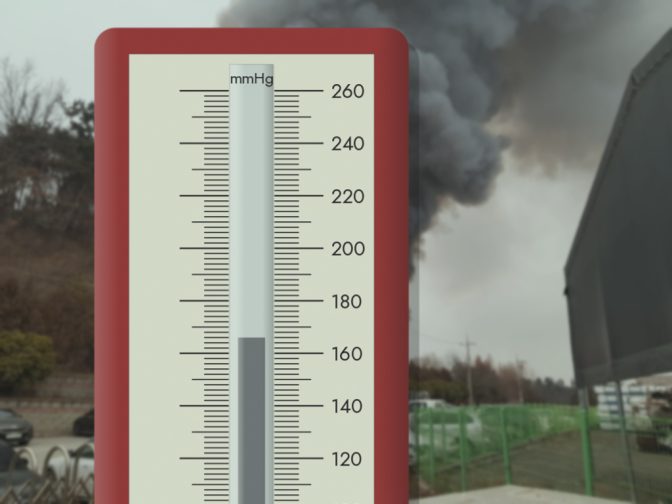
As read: 166 mmHg
